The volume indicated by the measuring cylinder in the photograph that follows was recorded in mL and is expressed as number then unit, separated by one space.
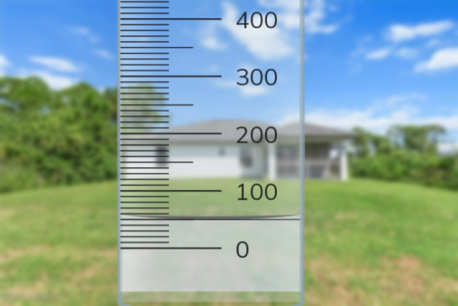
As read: 50 mL
